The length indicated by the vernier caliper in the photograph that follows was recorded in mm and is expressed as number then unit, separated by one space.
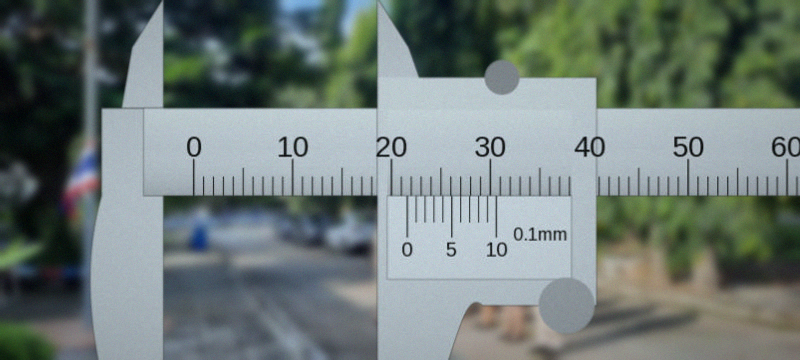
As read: 21.6 mm
